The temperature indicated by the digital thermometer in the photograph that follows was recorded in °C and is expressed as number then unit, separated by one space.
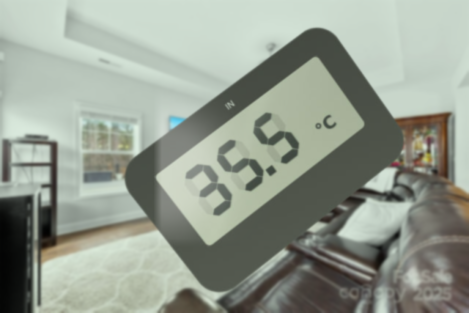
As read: 35.5 °C
